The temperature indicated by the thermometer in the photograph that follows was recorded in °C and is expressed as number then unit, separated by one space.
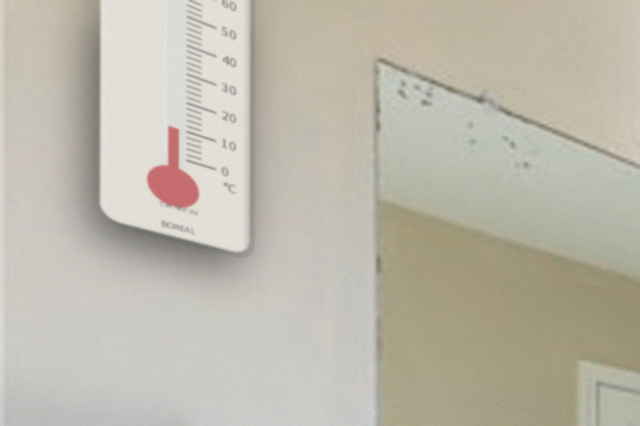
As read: 10 °C
